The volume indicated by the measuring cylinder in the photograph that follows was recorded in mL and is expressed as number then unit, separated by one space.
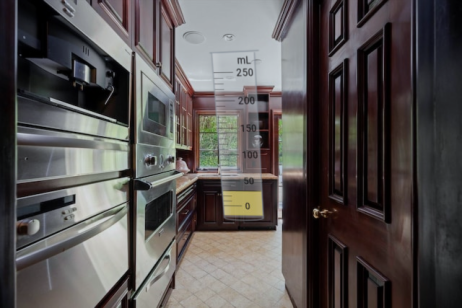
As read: 30 mL
